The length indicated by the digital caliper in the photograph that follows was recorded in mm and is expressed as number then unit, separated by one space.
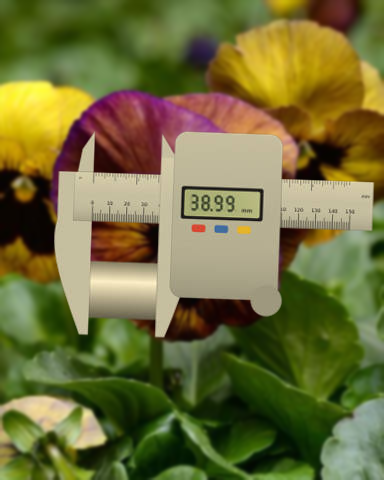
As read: 38.99 mm
